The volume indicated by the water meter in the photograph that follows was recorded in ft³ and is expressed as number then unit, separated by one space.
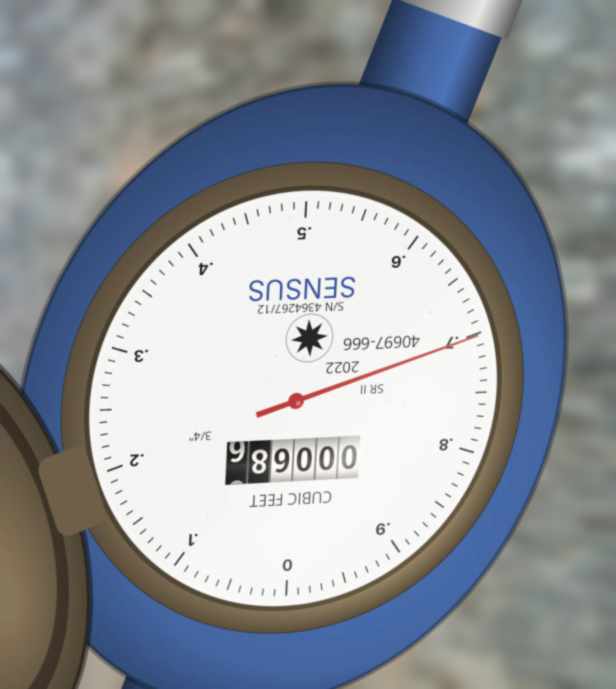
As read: 685.70 ft³
